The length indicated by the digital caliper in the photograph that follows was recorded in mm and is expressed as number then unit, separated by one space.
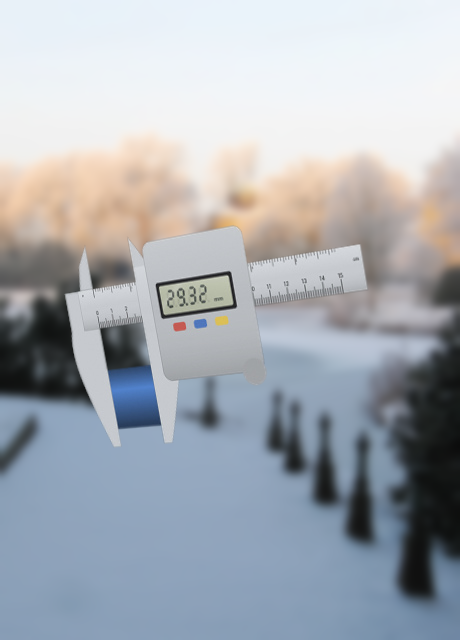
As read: 29.32 mm
